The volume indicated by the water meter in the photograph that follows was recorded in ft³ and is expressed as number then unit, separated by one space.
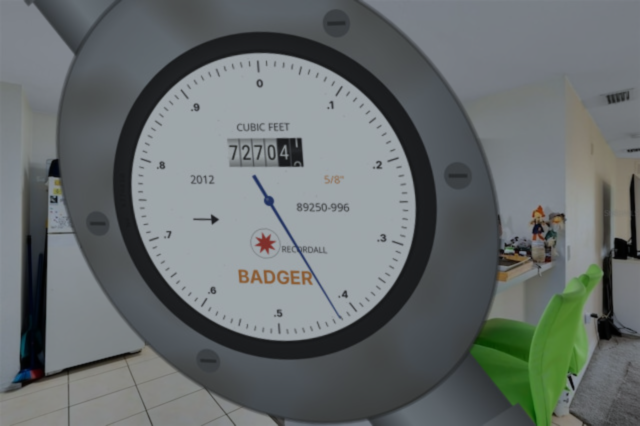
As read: 727041.42 ft³
